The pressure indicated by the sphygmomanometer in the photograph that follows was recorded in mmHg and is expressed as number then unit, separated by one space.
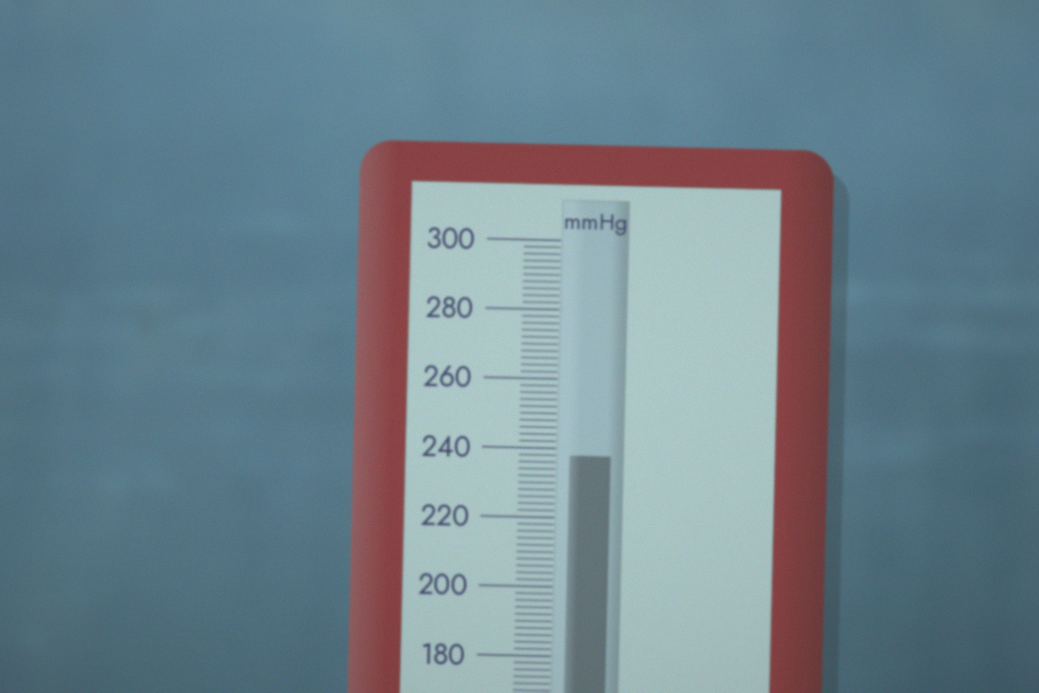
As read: 238 mmHg
